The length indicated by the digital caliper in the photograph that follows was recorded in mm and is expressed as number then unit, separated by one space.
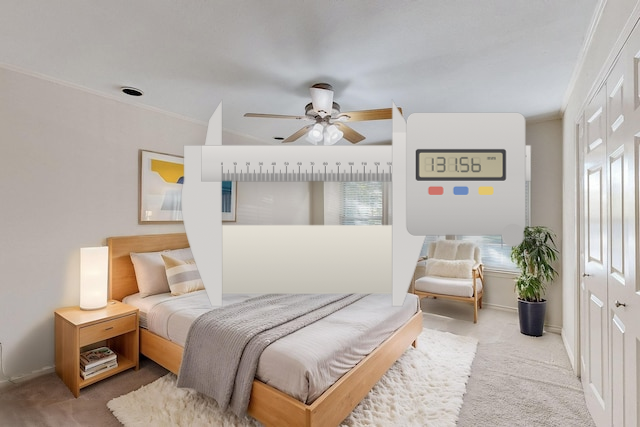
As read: 131.56 mm
